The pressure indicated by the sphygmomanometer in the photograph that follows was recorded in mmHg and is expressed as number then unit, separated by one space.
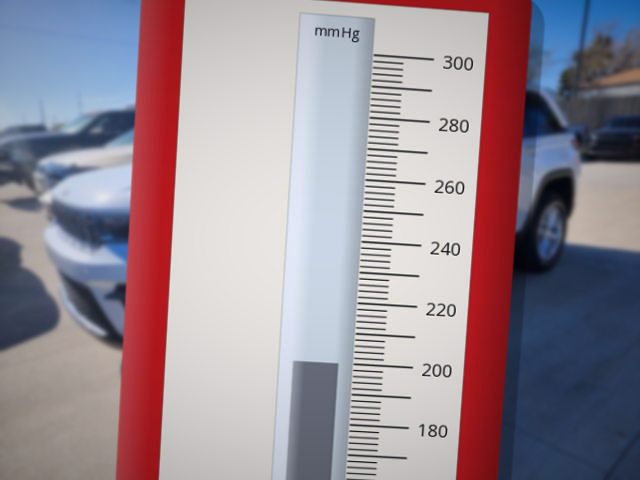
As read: 200 mmHg
